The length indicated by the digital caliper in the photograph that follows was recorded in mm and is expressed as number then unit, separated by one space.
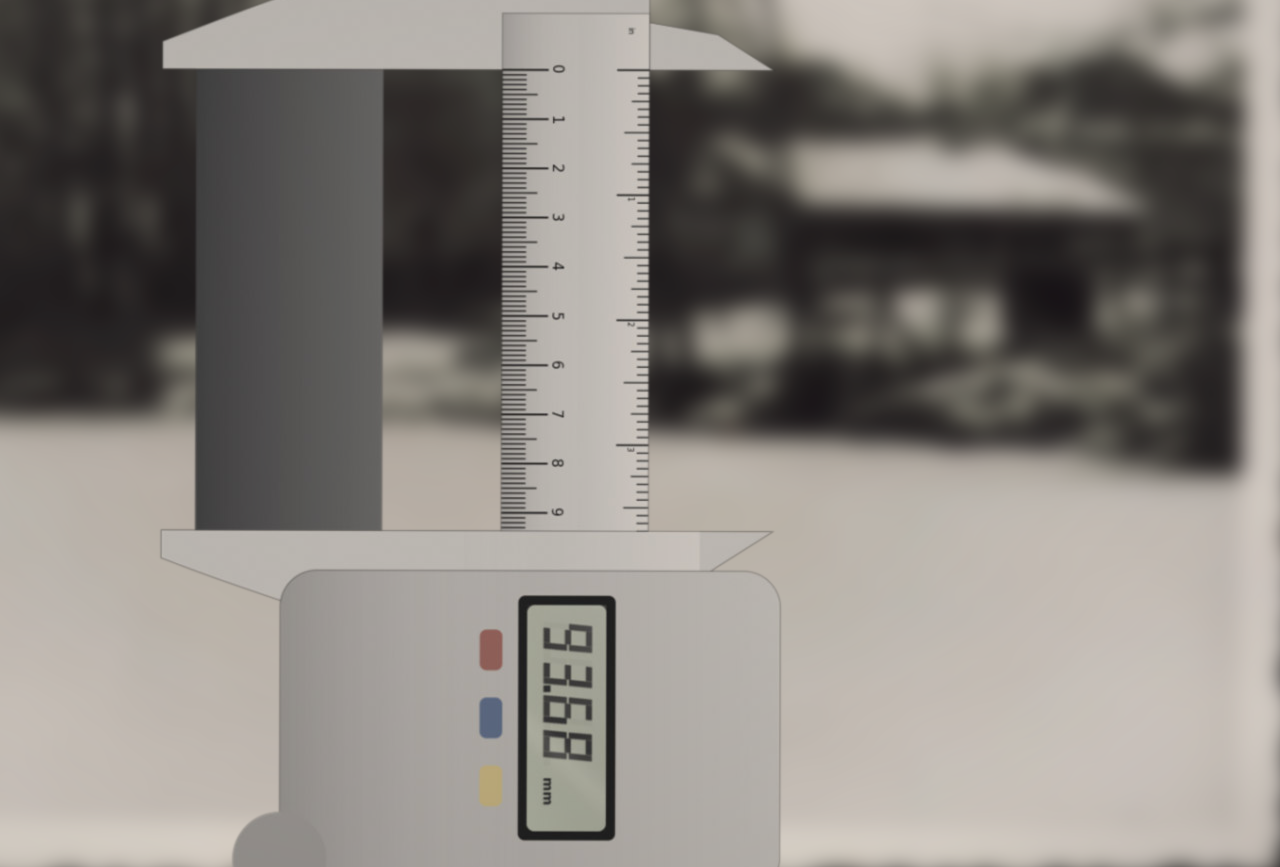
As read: 93.68 mm
